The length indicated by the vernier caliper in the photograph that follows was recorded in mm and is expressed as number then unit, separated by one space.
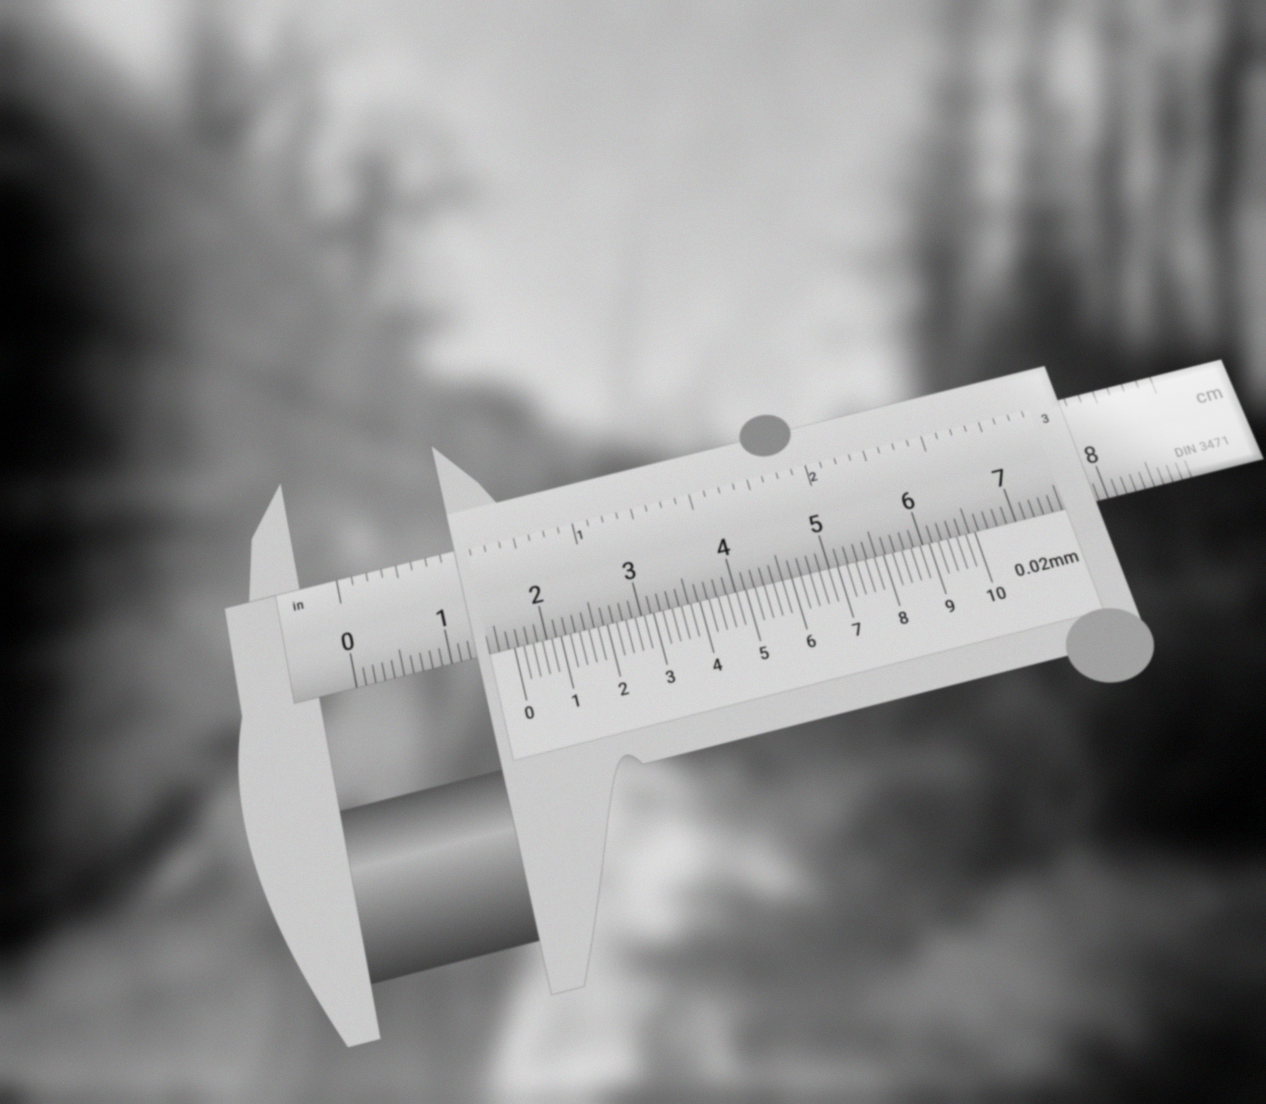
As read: 16.6 mm
